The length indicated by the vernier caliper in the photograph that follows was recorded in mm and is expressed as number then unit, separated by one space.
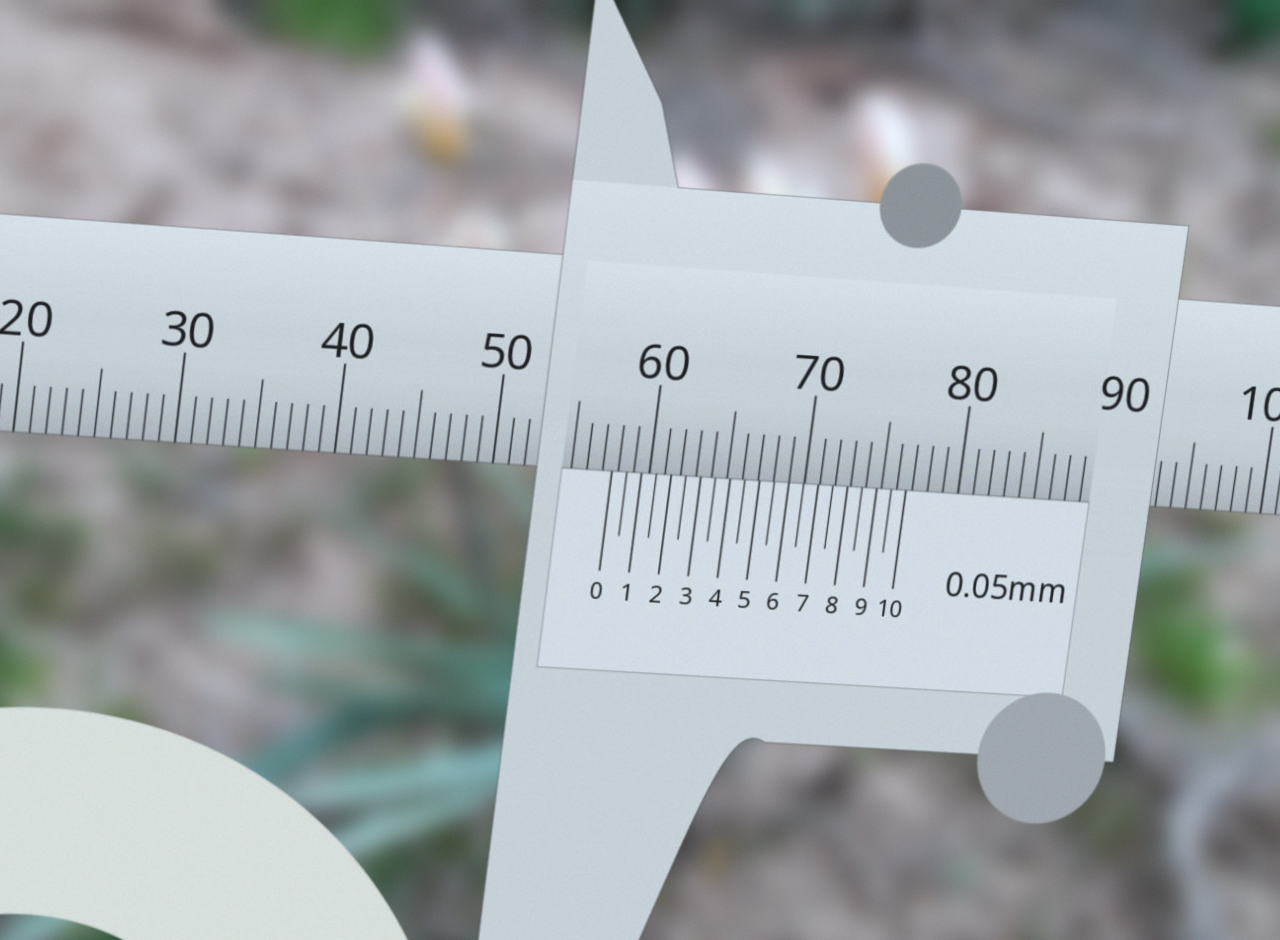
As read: 57.6 mm
